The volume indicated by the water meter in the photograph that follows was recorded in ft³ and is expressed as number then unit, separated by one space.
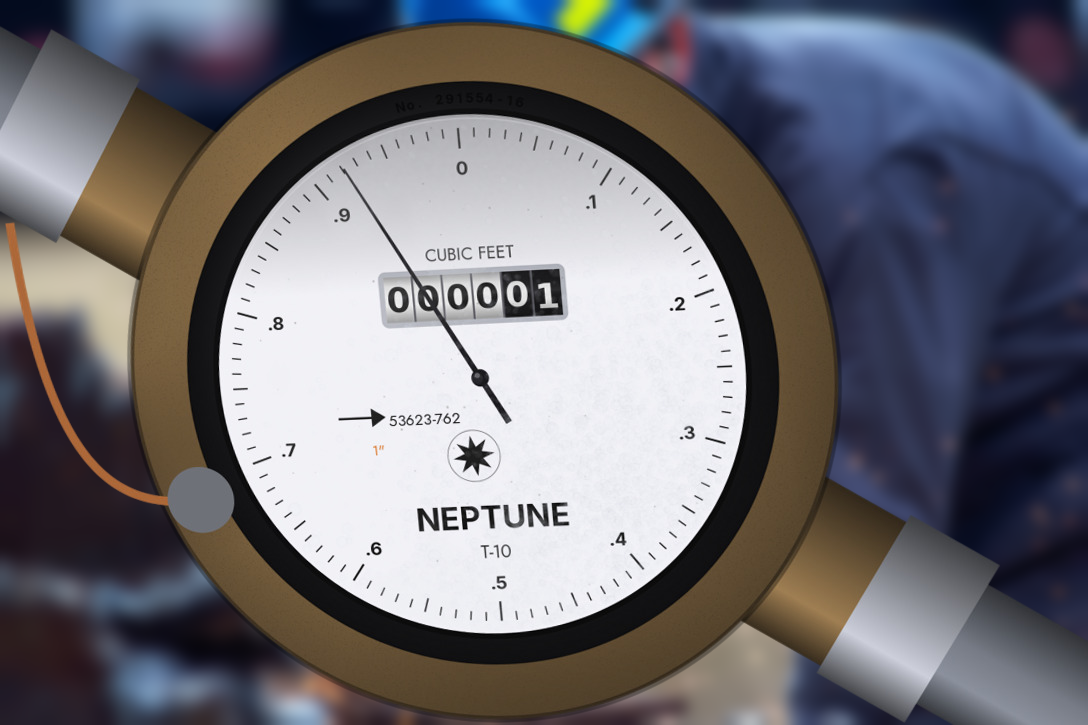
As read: 0.92 ft³
